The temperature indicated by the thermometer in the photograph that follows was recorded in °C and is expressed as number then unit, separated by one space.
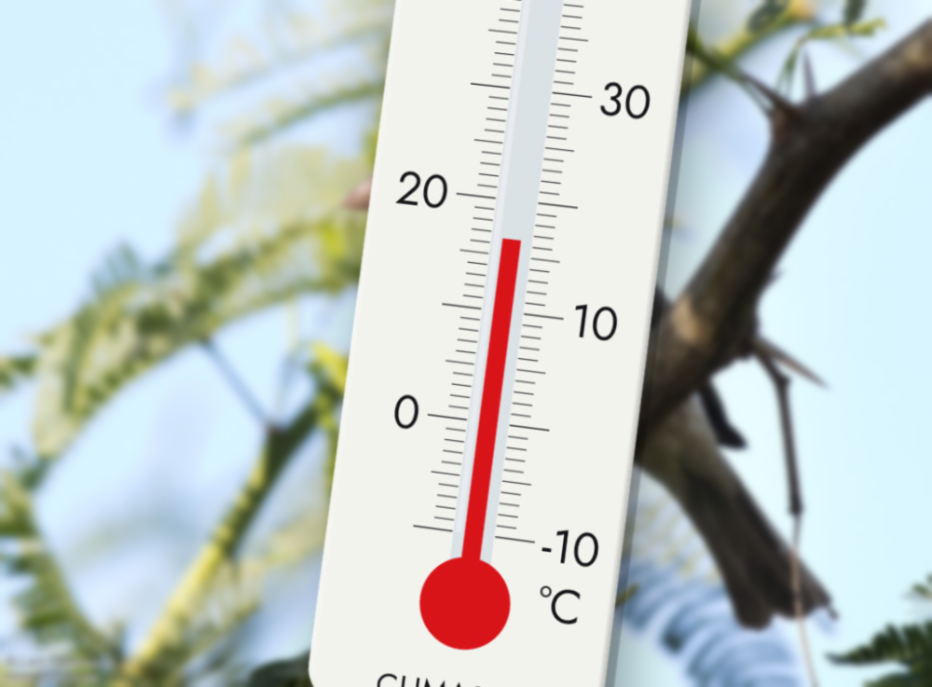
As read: 16.5 °C
